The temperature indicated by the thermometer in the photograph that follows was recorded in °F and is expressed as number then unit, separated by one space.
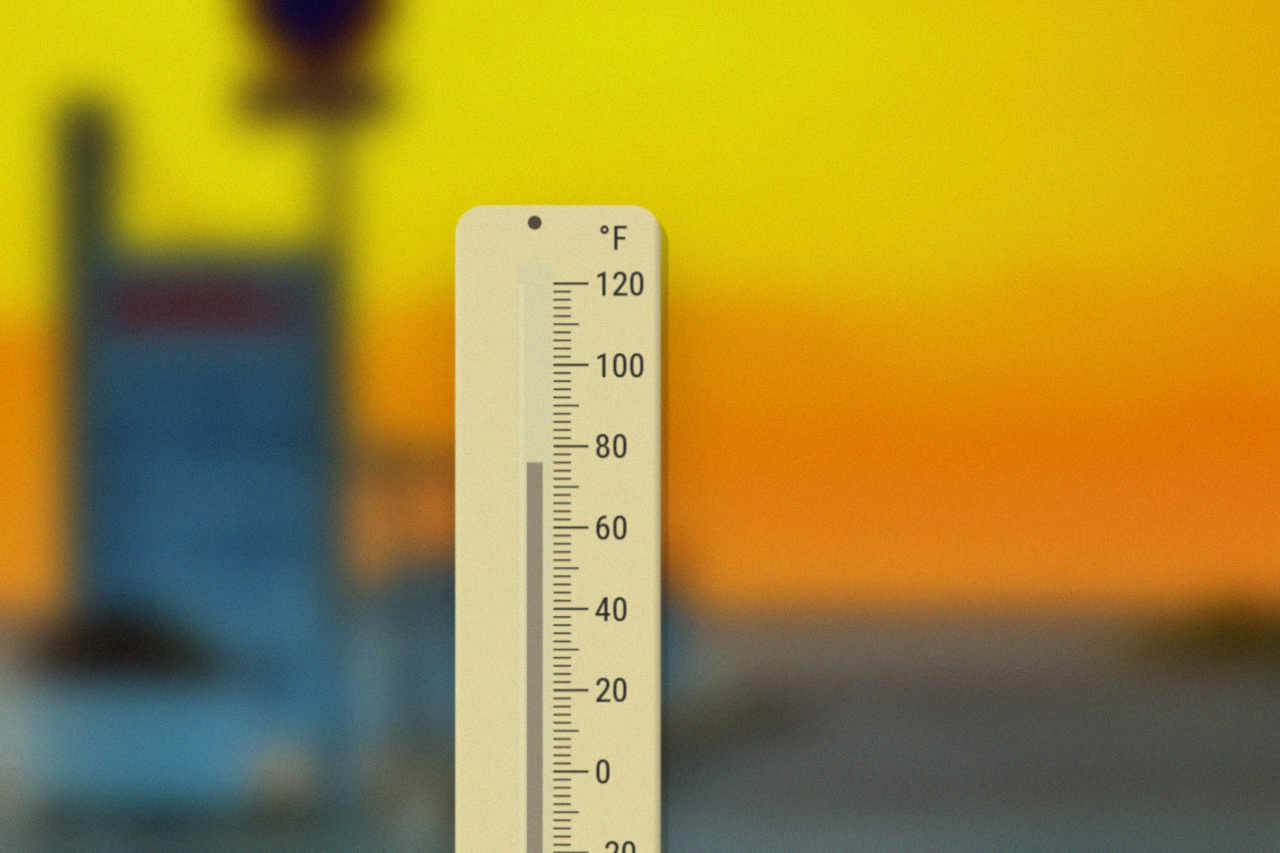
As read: 76 °F
